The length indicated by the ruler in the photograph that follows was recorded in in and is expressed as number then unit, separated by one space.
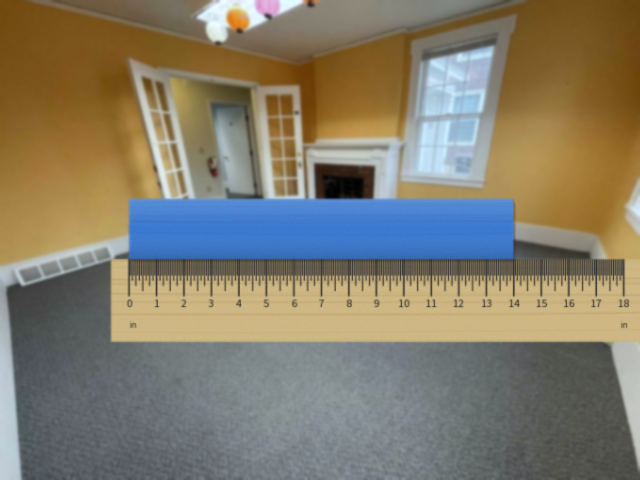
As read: 14 in
